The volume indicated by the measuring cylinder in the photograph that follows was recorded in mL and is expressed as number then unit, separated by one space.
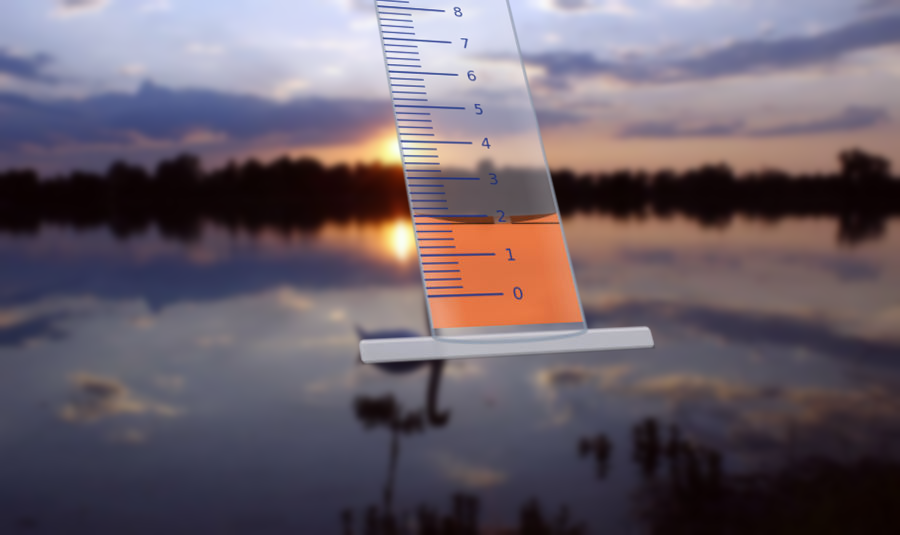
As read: 1.8 mL
